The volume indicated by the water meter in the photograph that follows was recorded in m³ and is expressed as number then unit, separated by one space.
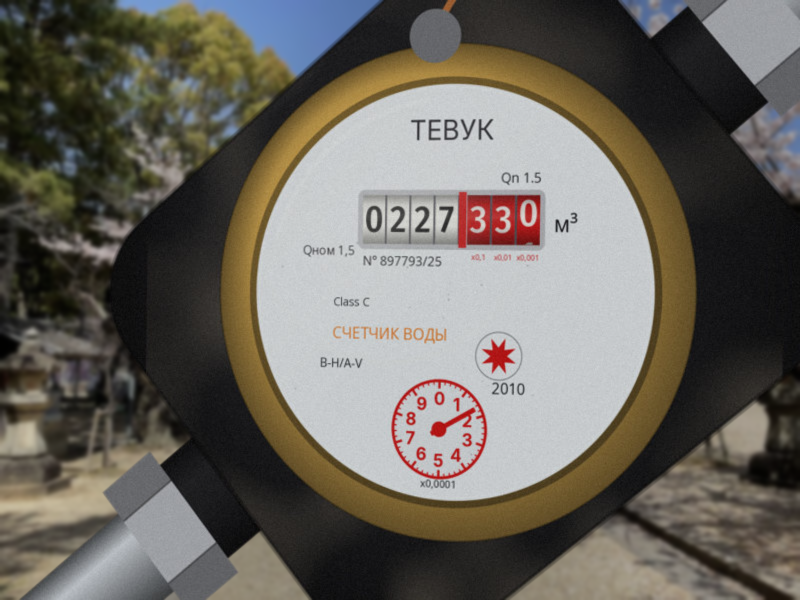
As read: 227.3301 m³
